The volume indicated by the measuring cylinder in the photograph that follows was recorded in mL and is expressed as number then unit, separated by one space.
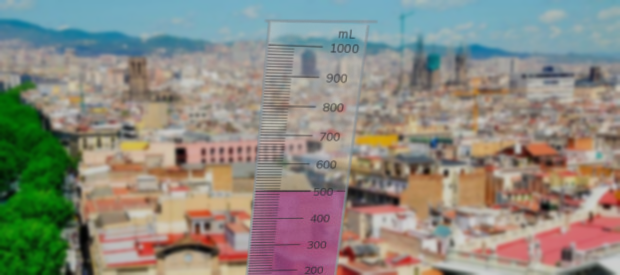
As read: 500 mL
